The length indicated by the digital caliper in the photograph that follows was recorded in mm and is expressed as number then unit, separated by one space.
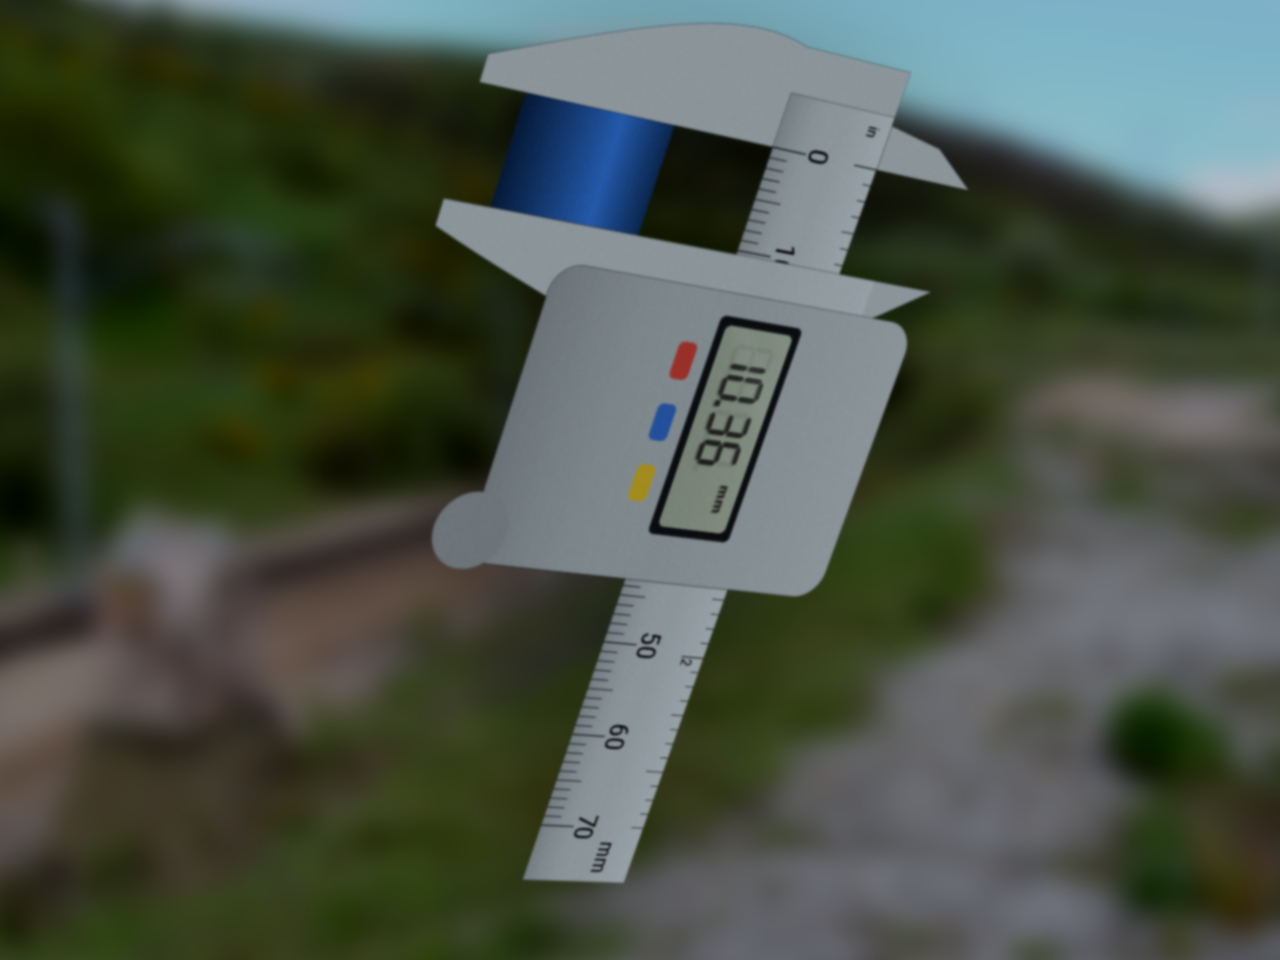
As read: 10.36 mm
